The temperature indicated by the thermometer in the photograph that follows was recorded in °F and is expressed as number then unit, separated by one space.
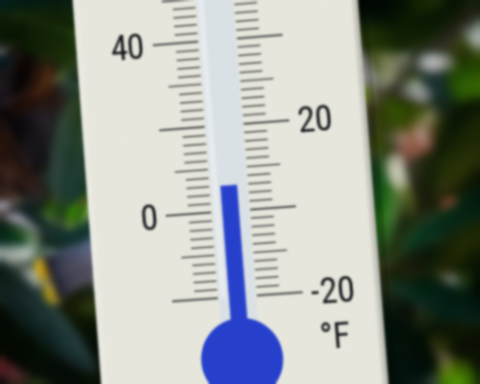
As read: 6 °F
